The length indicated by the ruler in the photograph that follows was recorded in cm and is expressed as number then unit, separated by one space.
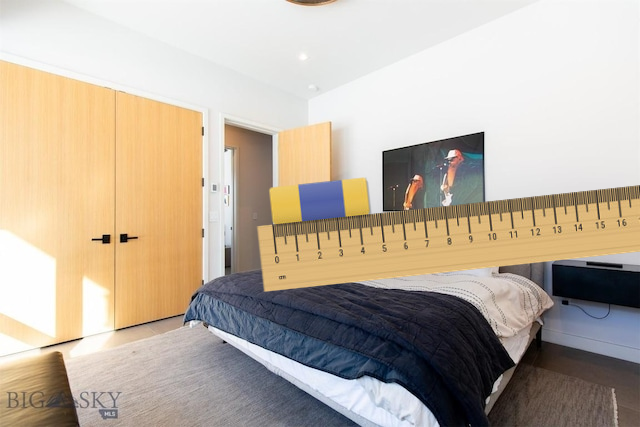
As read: 4.5 cm
